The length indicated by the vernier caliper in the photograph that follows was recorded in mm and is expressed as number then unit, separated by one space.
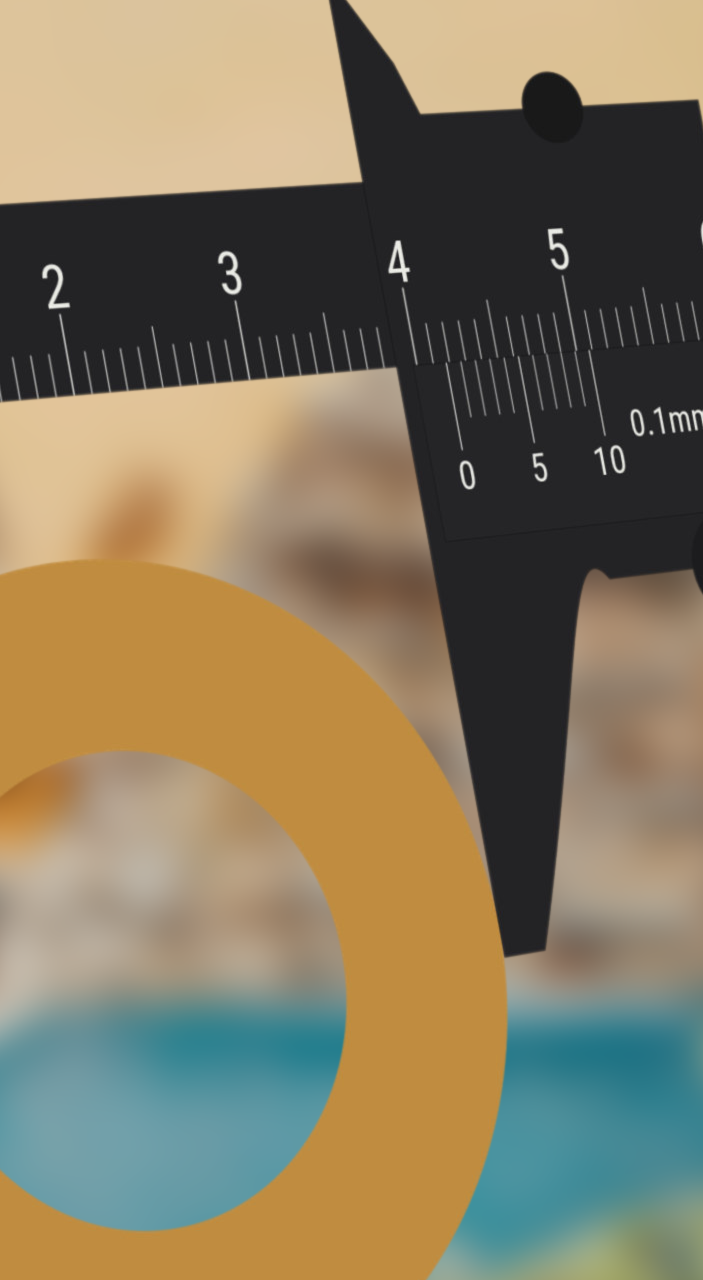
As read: 41.8 mm
